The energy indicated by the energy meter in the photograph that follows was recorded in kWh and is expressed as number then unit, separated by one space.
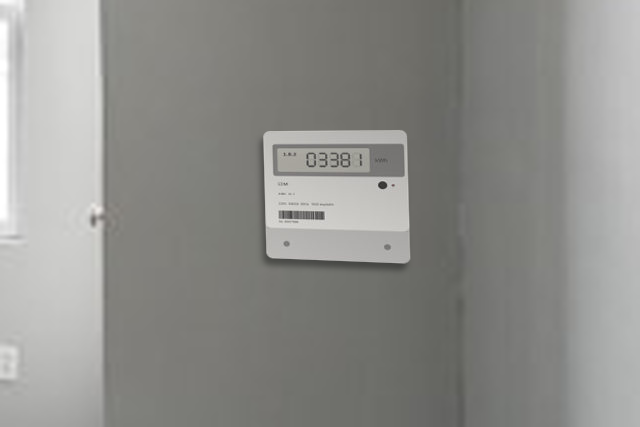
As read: 3381 kWh
